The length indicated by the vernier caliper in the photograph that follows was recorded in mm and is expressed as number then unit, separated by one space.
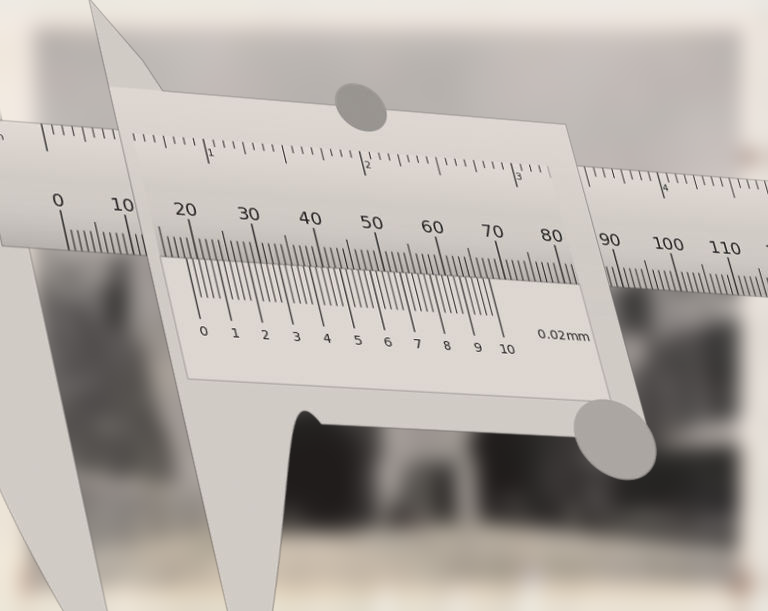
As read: 18.2 mm
